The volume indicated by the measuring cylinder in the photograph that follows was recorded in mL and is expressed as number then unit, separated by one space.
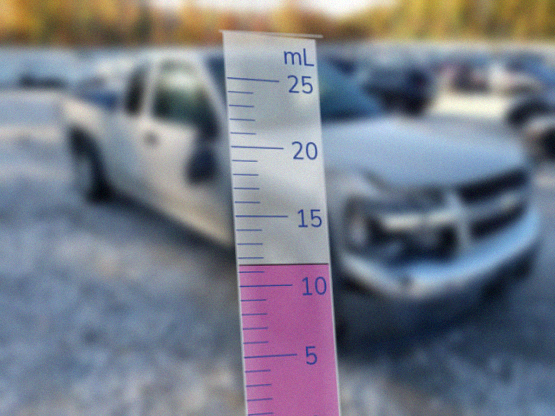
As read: 11.5 mL
